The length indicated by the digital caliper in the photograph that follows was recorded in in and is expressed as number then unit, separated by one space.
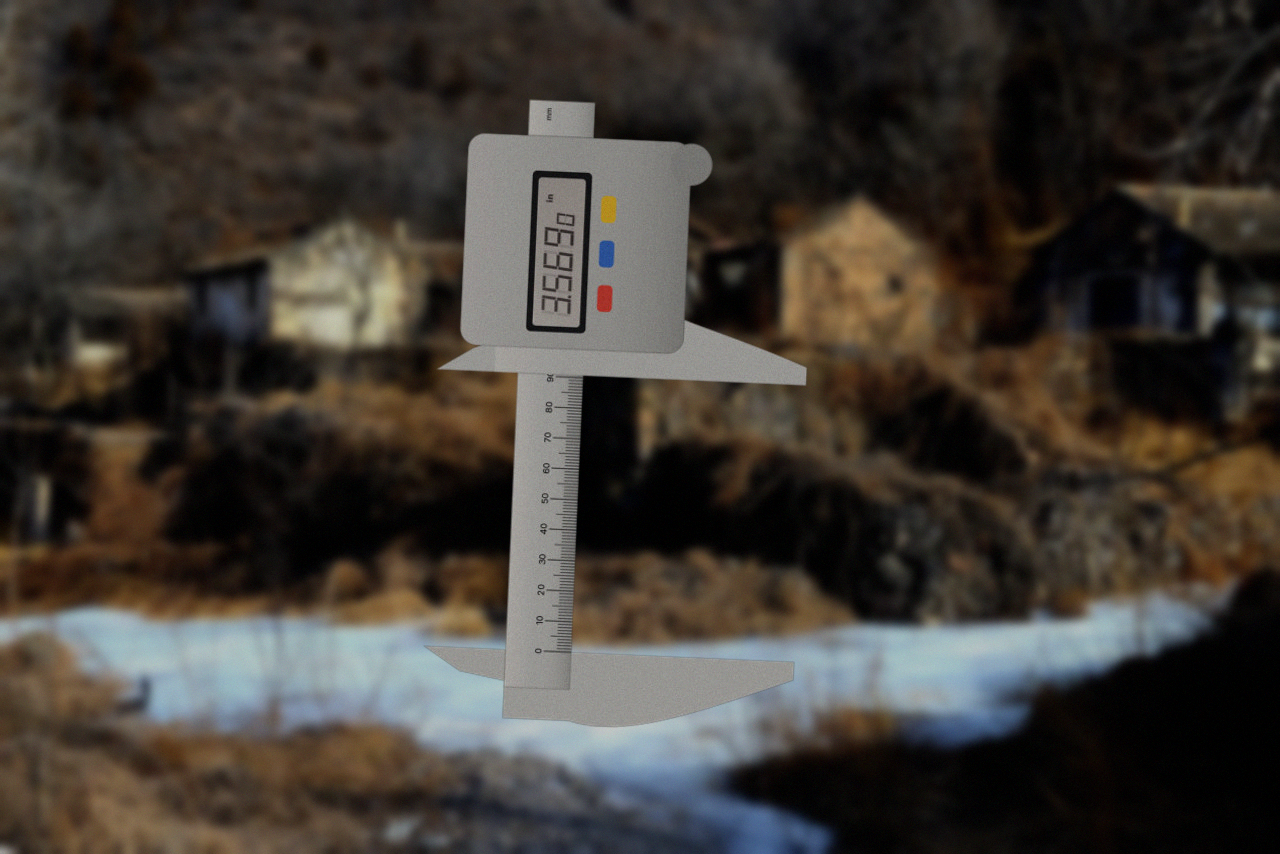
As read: 3.5690 in
